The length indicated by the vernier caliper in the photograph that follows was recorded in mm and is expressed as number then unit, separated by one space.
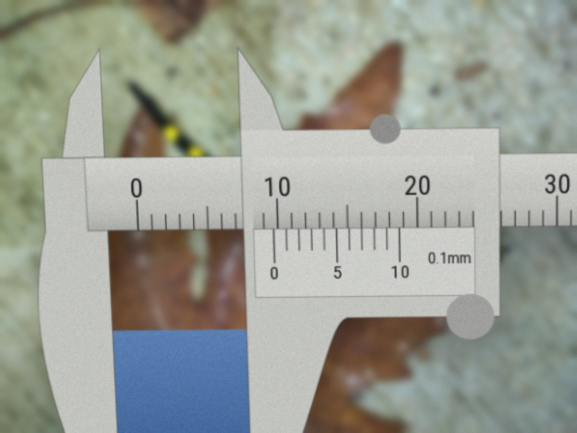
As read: 9.7 mm
